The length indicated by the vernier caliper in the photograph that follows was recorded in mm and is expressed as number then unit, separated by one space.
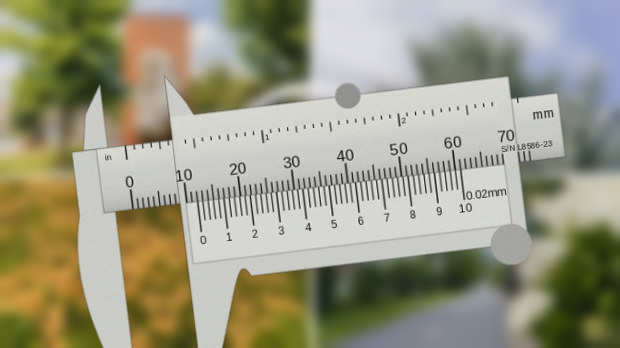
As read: 12.0 mm
